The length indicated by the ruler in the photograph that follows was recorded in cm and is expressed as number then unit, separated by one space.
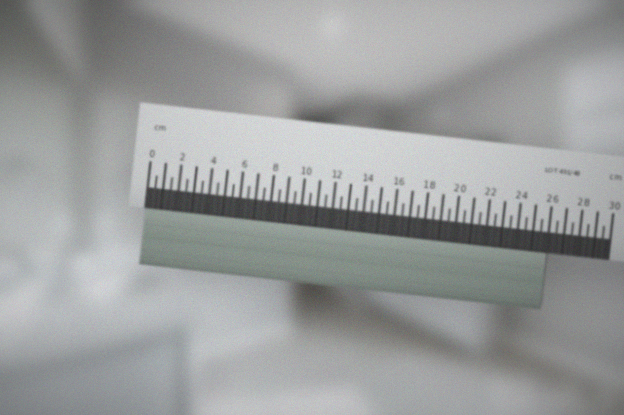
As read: 26 cm
